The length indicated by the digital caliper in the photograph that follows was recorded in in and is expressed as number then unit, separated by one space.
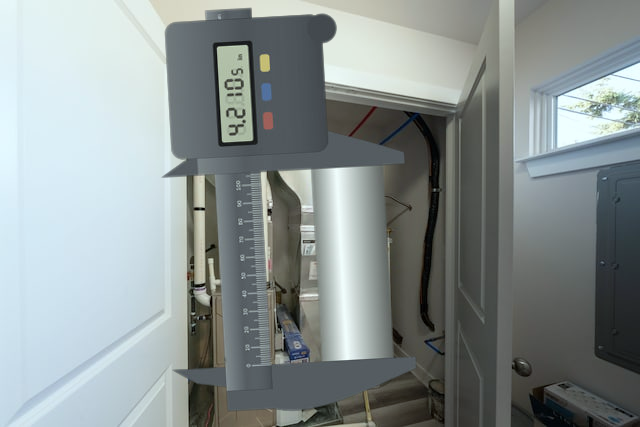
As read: 4.2105 in
